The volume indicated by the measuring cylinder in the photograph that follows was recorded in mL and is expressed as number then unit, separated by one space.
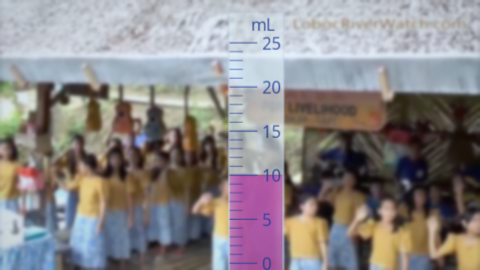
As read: 10 mL
